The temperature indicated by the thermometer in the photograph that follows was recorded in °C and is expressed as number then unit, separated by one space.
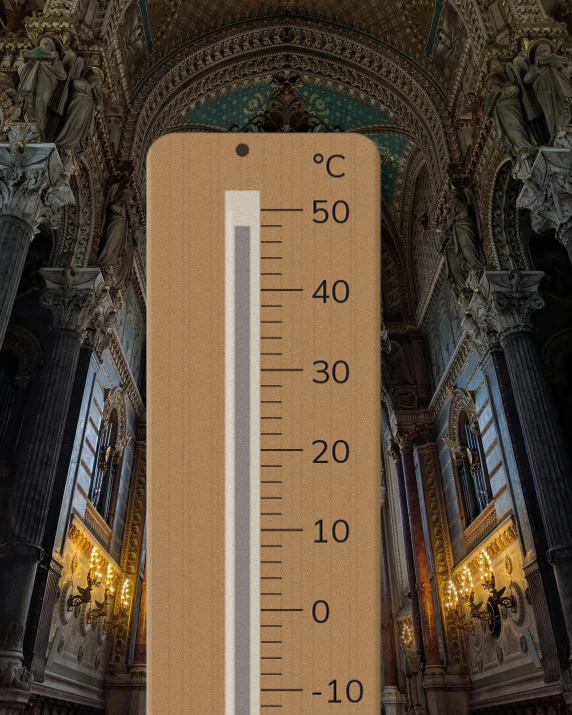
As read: 48 °C
